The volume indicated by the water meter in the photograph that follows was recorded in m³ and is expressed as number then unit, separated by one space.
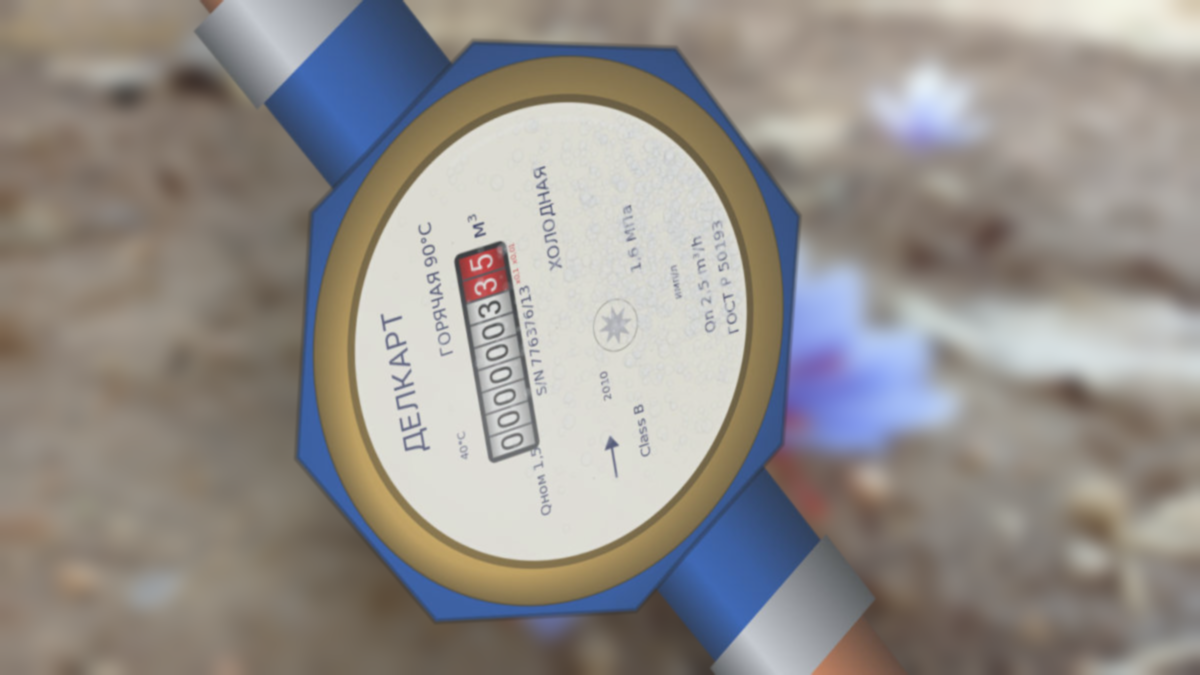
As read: 3.35 m³
